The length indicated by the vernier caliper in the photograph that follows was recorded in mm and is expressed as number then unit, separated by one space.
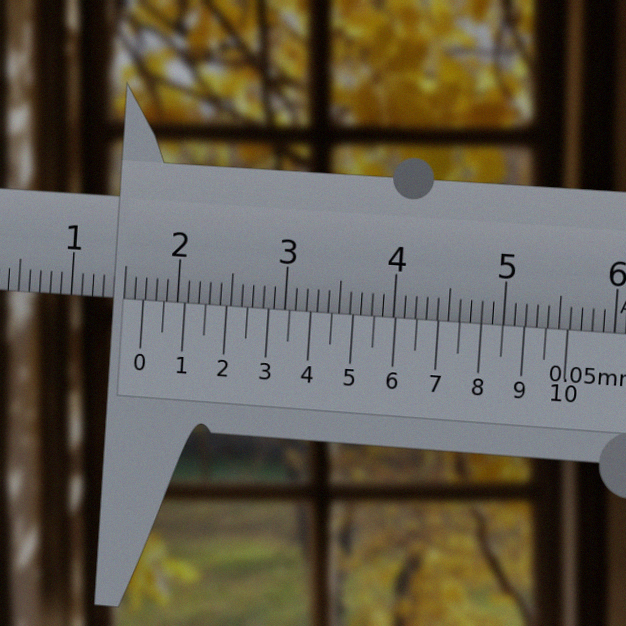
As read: 16.8 mm
